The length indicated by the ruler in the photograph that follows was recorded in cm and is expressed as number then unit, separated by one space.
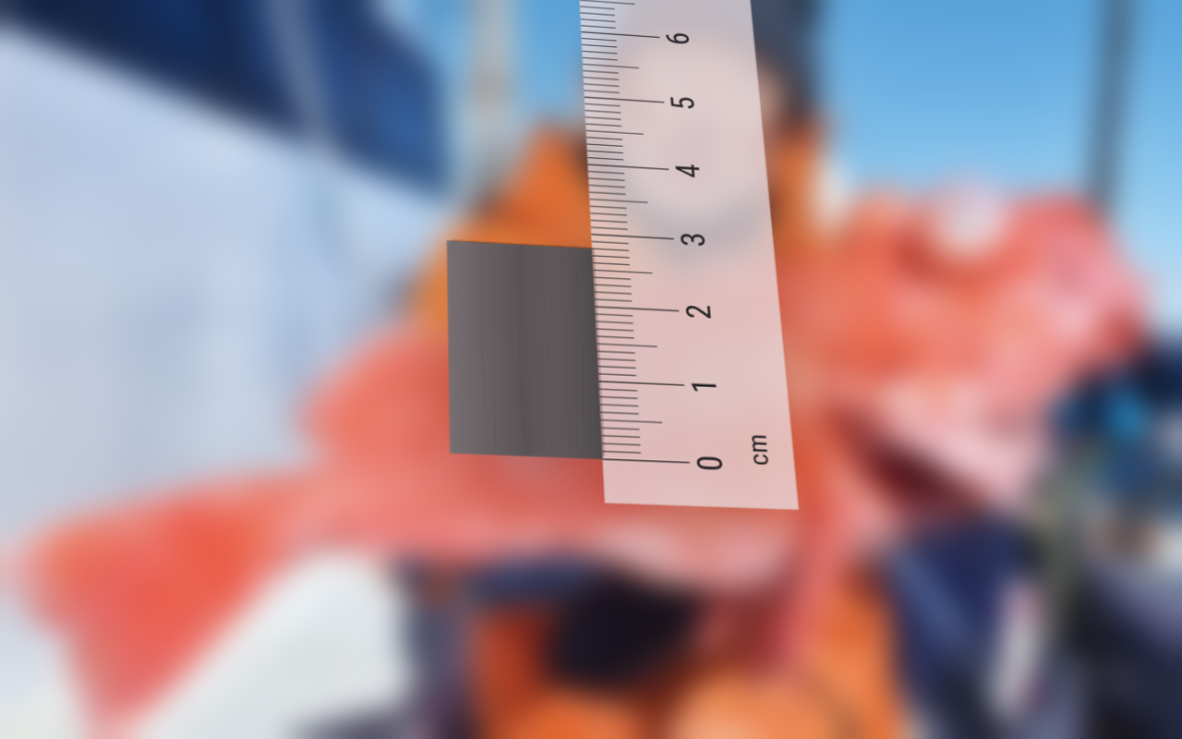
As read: 2.8 cm
